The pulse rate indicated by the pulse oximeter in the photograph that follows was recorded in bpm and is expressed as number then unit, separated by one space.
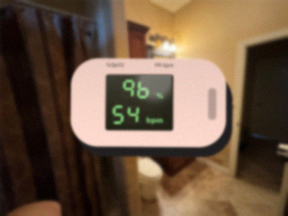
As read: 54 bpm
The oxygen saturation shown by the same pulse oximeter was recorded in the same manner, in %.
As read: 96 %
